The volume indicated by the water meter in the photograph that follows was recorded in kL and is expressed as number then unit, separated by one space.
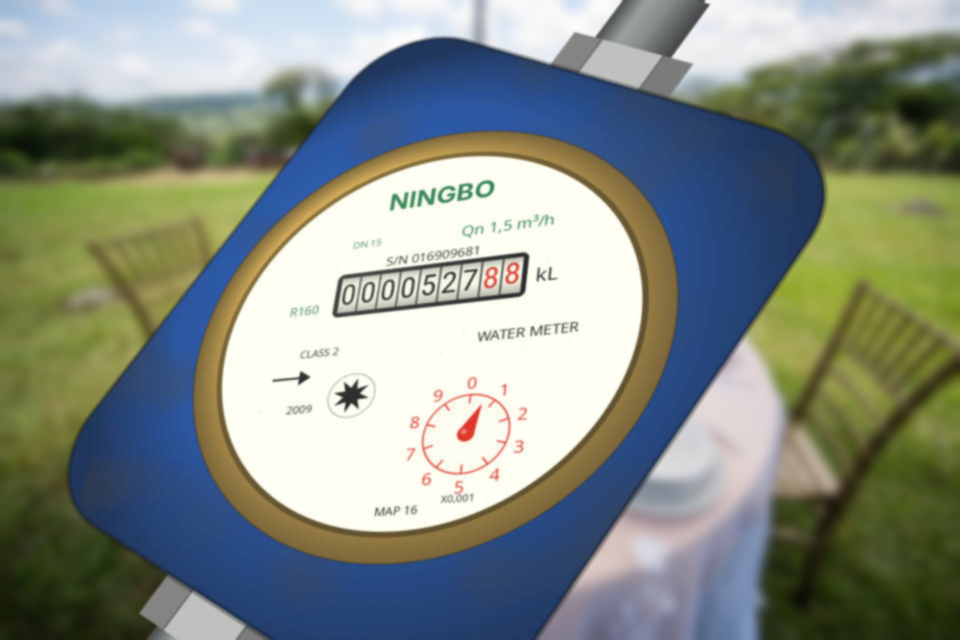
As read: 527.880 kL
